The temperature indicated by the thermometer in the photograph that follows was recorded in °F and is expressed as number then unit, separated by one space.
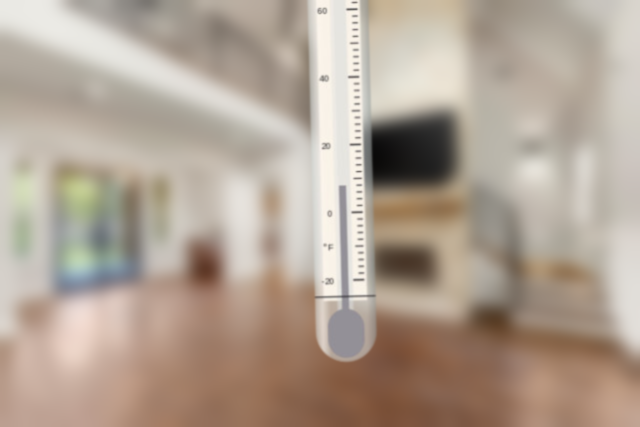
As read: 8 °F
